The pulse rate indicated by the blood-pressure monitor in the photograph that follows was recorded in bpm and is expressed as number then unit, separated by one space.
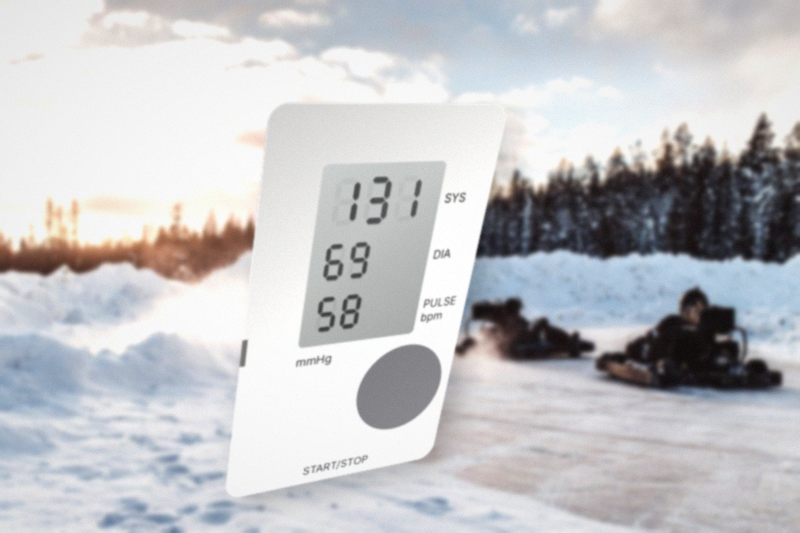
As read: 58 bpm
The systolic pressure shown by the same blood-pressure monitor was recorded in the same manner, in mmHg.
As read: 131 mmHg
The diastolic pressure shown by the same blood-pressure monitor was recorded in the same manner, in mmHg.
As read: 69 mmHg
